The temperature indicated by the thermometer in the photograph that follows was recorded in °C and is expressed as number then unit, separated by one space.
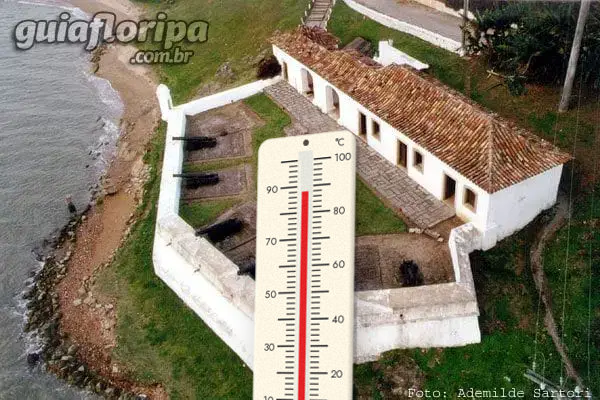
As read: 88 °C
